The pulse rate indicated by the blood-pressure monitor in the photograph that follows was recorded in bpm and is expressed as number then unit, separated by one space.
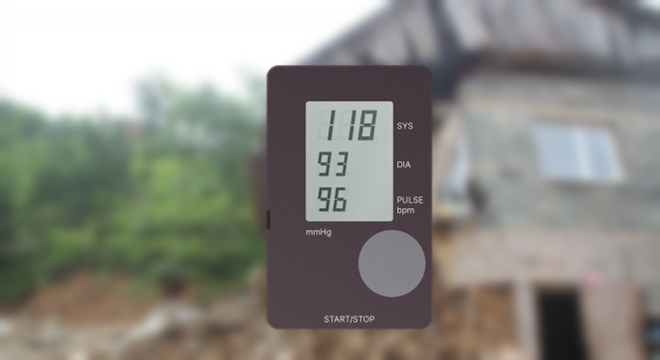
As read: 96 bpm
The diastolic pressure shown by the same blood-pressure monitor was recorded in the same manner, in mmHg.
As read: 93 mmHg
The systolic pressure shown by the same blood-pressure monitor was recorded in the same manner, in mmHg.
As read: 118 mmHg
